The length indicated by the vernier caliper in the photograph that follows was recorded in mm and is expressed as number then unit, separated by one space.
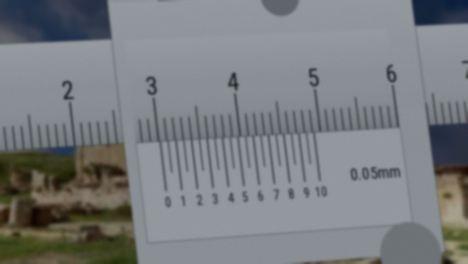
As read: 30.2 mm
